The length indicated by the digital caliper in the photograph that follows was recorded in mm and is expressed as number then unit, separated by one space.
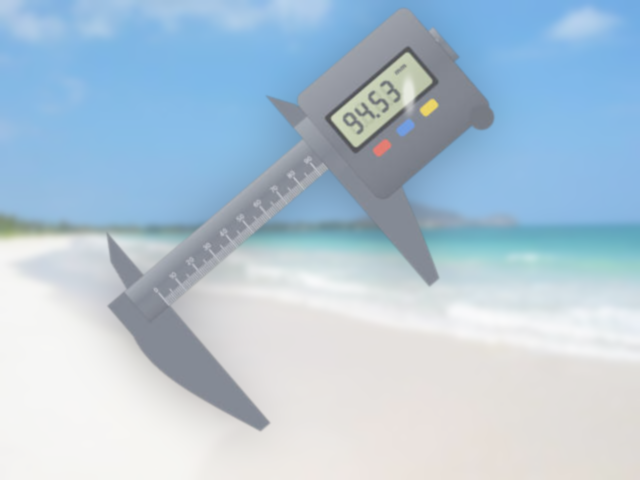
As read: 94.53 mm
